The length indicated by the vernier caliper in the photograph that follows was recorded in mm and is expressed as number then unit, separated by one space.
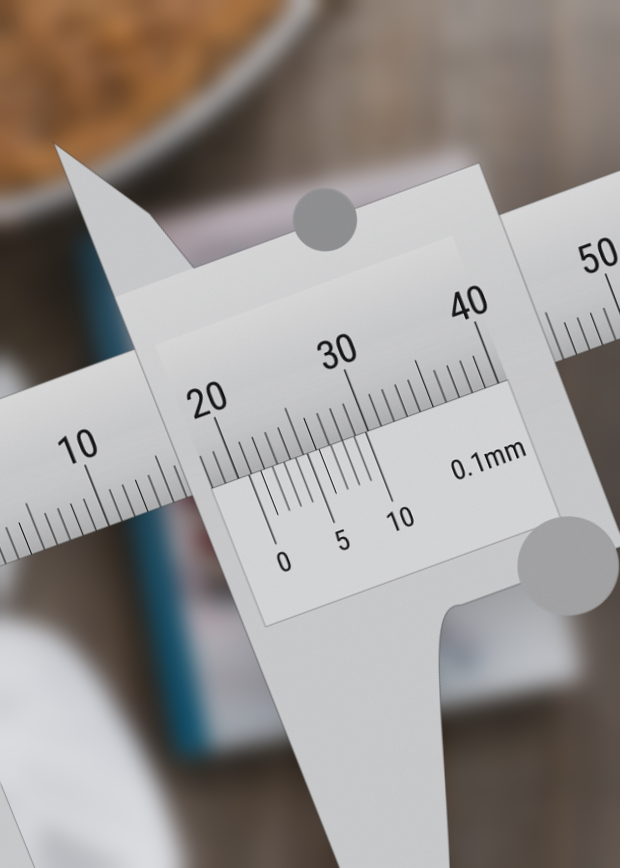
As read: 20.8 mm
